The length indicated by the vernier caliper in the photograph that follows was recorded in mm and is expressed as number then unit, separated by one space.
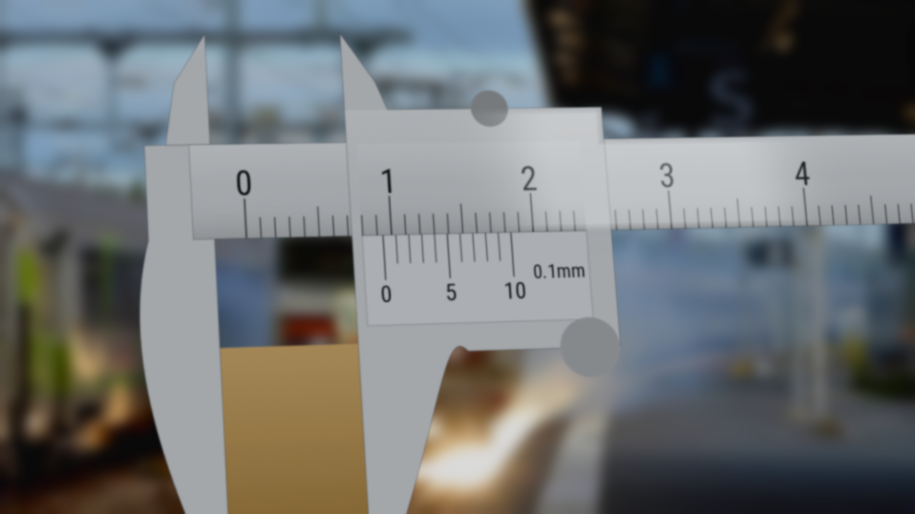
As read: 9.4 mm
